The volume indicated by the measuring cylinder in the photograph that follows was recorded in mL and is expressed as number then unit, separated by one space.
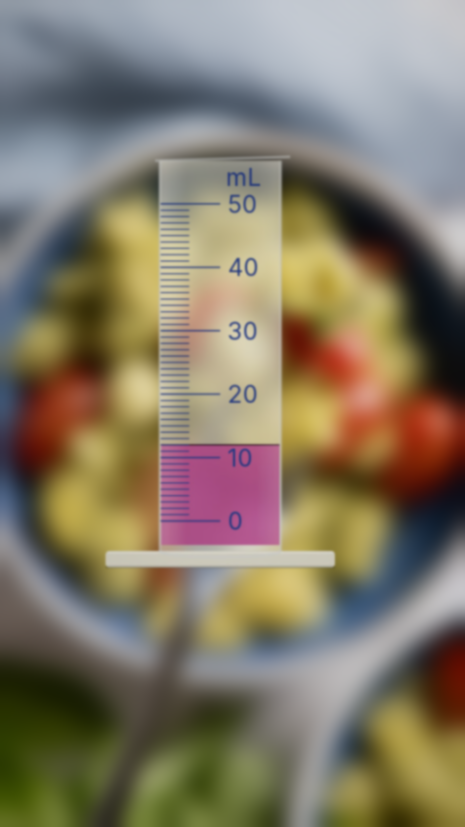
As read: 12 mL
